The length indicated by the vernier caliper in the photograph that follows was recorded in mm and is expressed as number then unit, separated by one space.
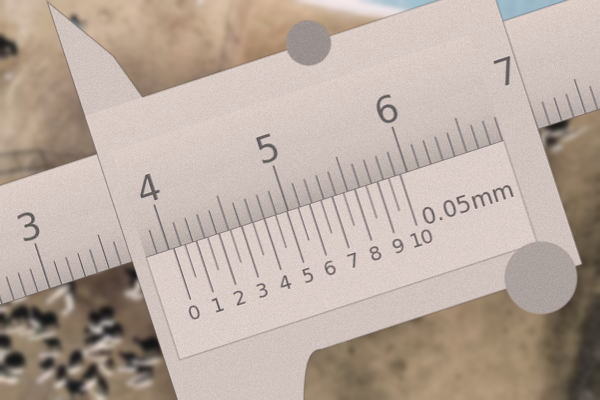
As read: 40.4 mm
